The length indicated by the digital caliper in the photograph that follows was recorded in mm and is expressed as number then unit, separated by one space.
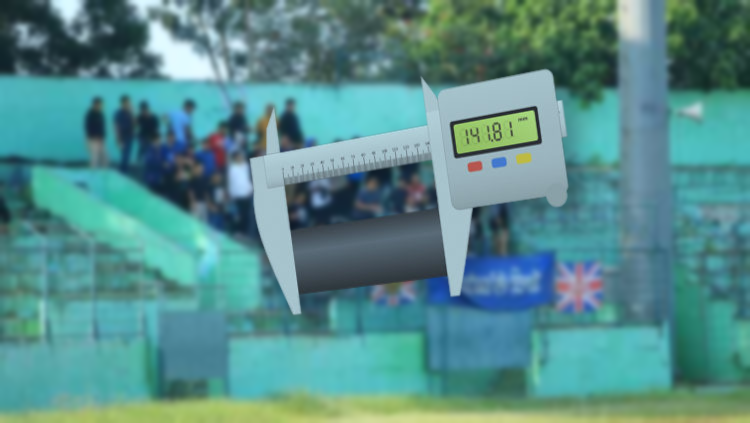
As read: 141.81 mm
